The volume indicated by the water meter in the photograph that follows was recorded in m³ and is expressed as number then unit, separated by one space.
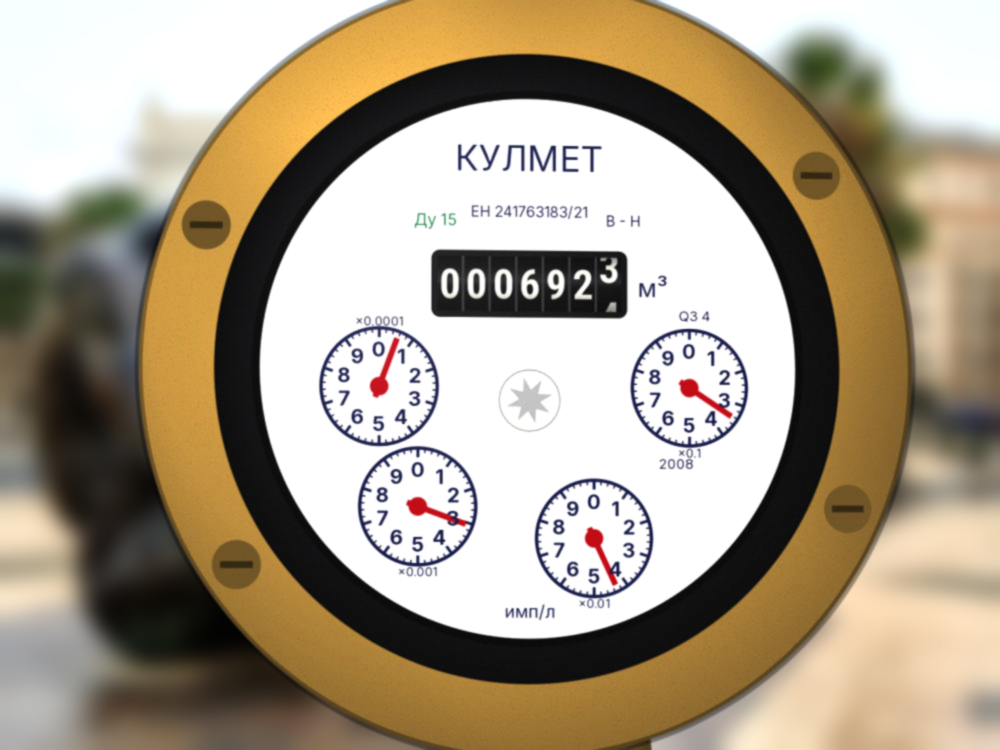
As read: 6923.3430 m³
